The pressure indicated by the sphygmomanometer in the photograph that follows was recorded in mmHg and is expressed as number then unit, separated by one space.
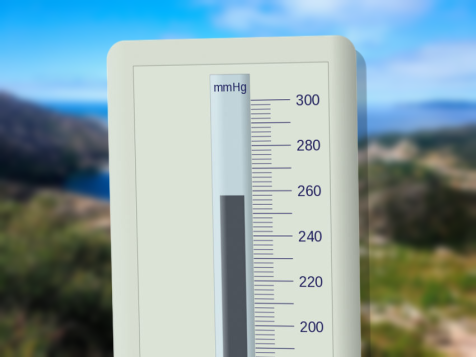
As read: 258 mmHg
